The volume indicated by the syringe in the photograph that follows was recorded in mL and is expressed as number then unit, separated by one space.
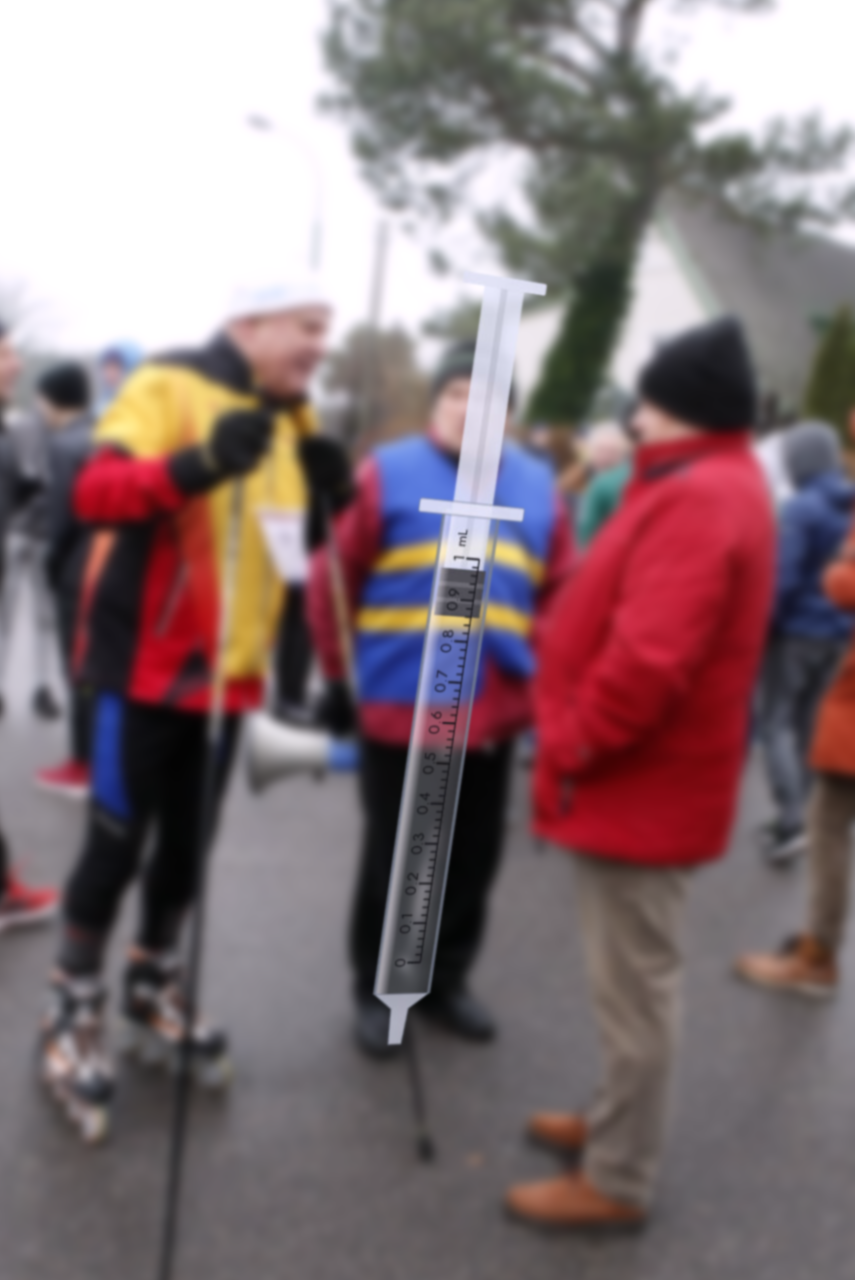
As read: 0.86 mL
